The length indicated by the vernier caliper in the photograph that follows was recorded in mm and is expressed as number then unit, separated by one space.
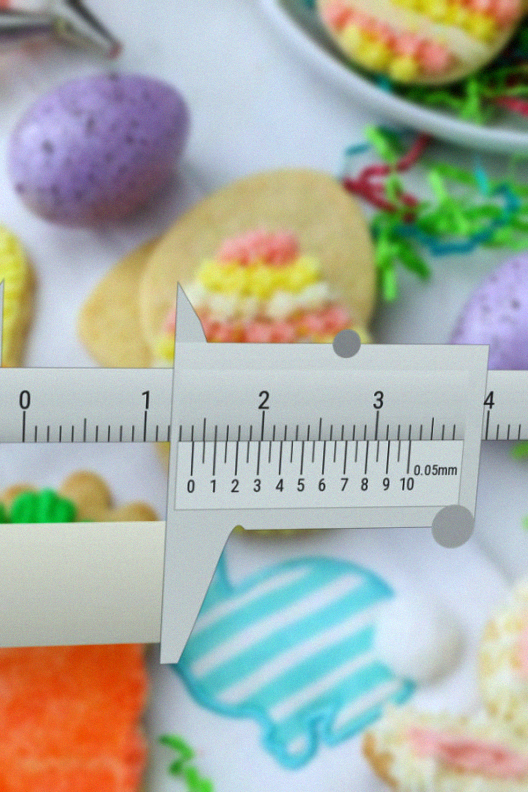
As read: 14.1 mm
